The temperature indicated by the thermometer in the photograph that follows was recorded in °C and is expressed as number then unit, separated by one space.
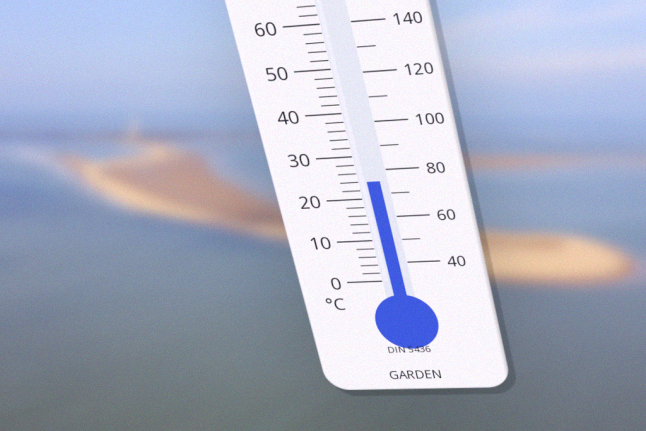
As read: 24 °C
